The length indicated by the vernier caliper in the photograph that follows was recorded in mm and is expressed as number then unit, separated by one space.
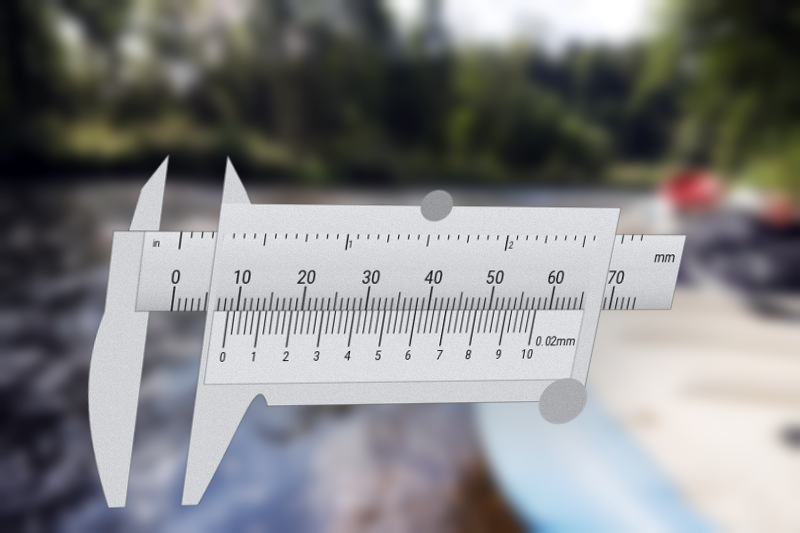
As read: 8.6 mm
